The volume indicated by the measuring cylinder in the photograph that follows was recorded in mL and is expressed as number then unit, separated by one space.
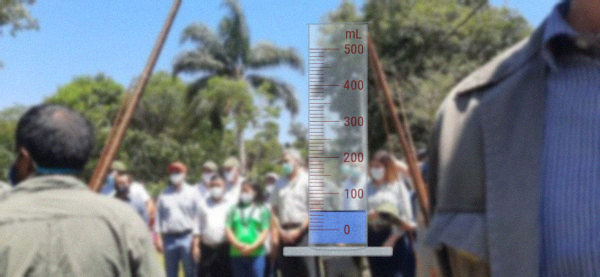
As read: 50 mL
